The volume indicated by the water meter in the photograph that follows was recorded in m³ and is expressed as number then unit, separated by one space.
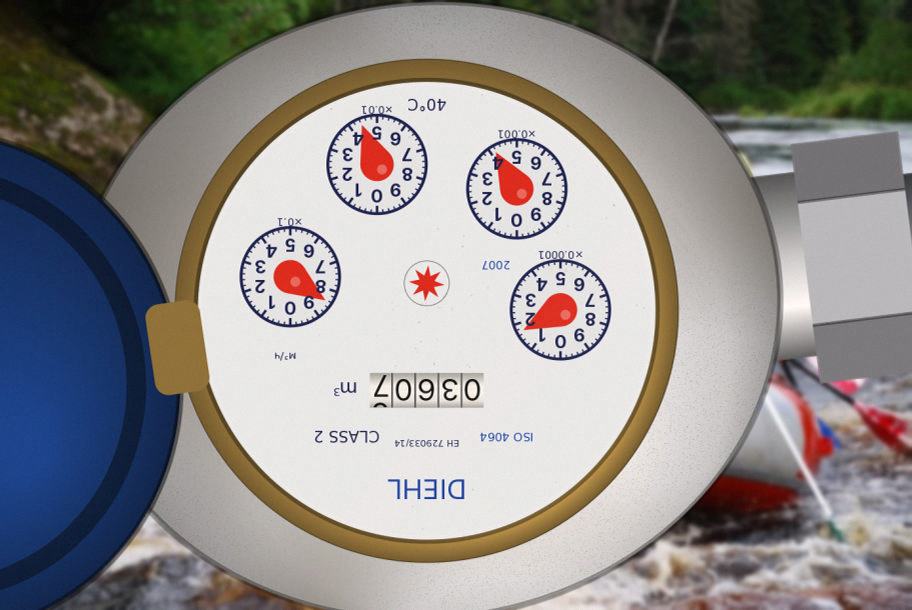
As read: 3606.8441 m³
